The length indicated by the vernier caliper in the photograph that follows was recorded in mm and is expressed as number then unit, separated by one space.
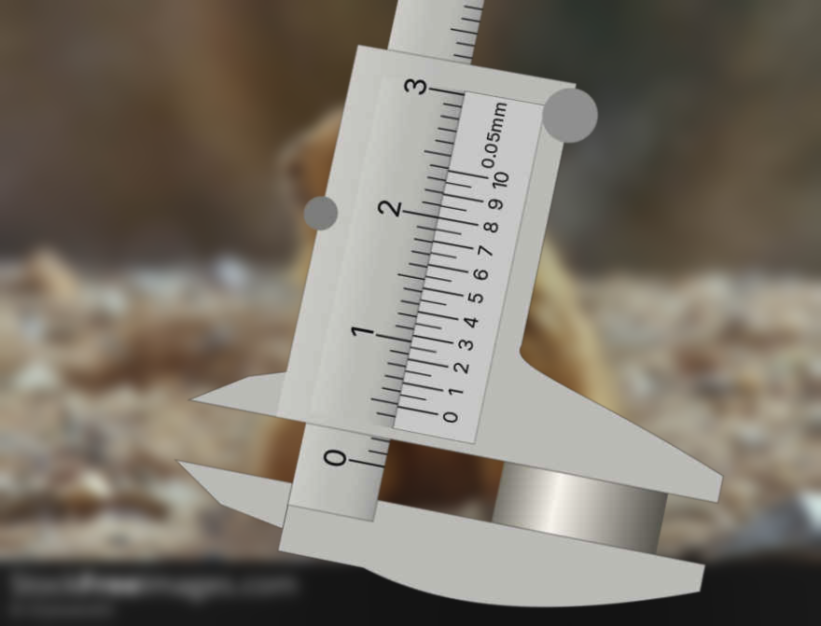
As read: 4.8 mm
